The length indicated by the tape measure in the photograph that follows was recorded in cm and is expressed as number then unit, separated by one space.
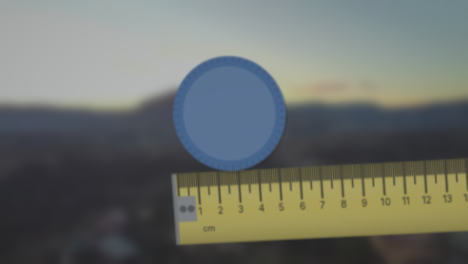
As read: 5.5 cm
